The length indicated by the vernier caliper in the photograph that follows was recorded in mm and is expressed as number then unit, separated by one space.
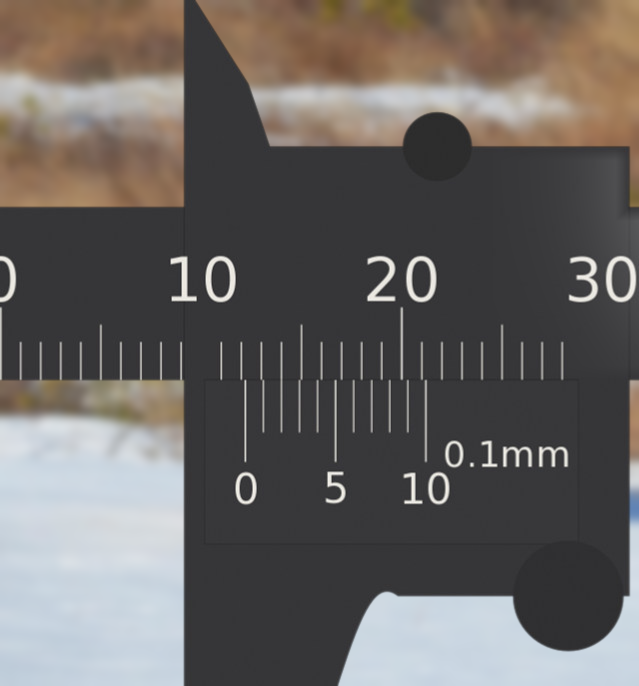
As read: 12.2 mm
